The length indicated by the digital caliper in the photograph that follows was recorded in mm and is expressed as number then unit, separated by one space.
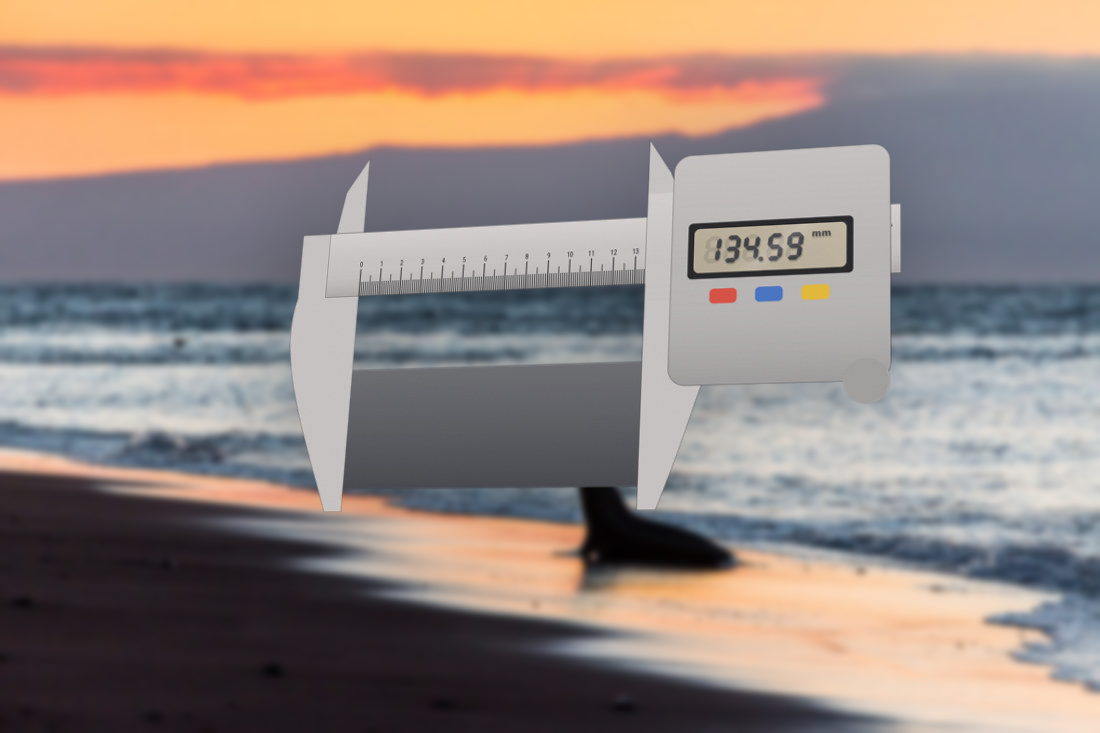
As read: 134.59 mm
